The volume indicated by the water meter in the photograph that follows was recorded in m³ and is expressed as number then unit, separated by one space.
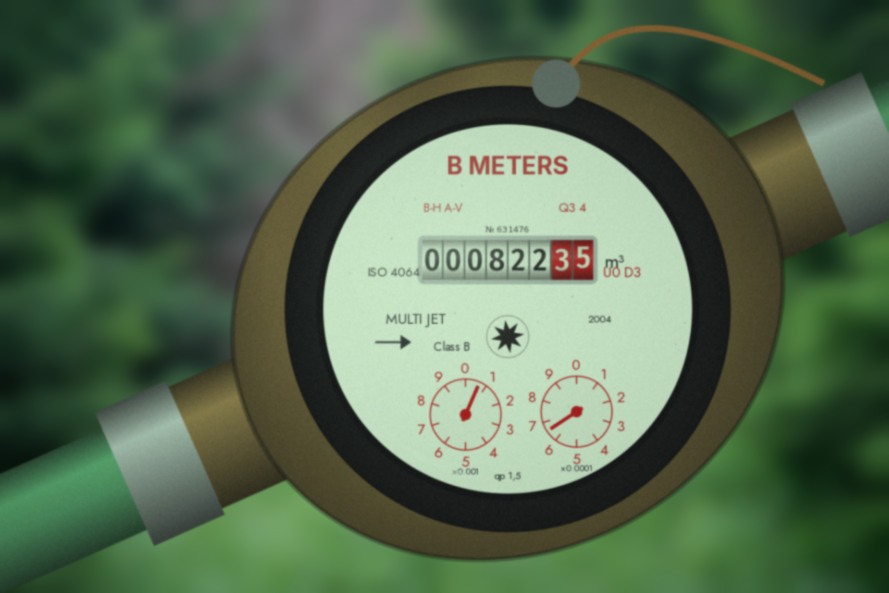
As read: 822.3506 m³
